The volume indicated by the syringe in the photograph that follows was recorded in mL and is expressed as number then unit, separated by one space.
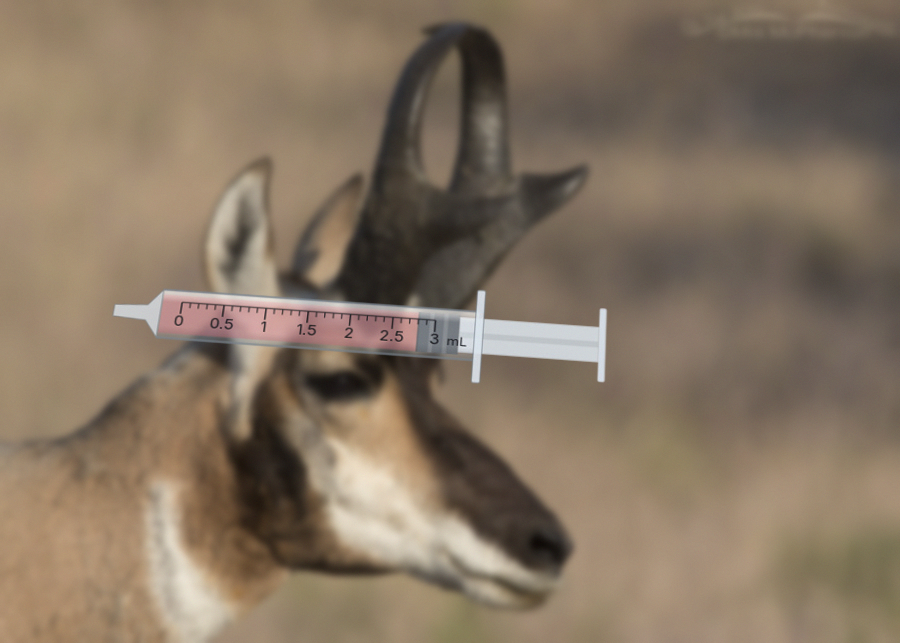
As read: 2.8 mL
